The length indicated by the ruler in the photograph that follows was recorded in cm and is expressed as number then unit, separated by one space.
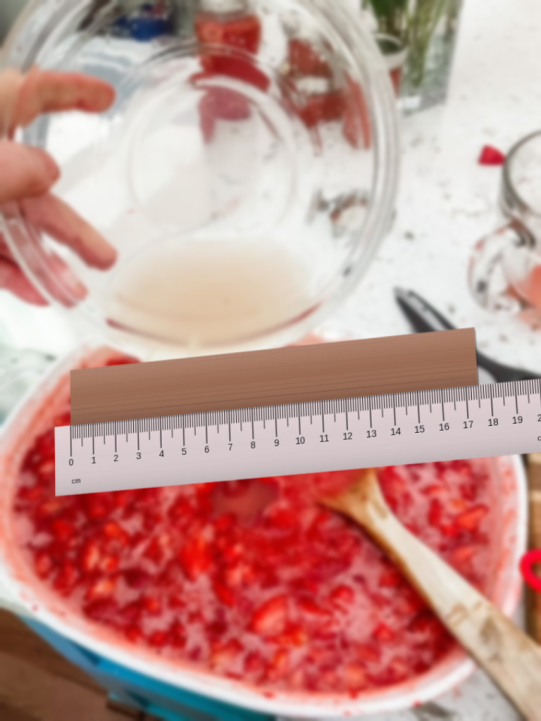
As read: 17.5 cm
